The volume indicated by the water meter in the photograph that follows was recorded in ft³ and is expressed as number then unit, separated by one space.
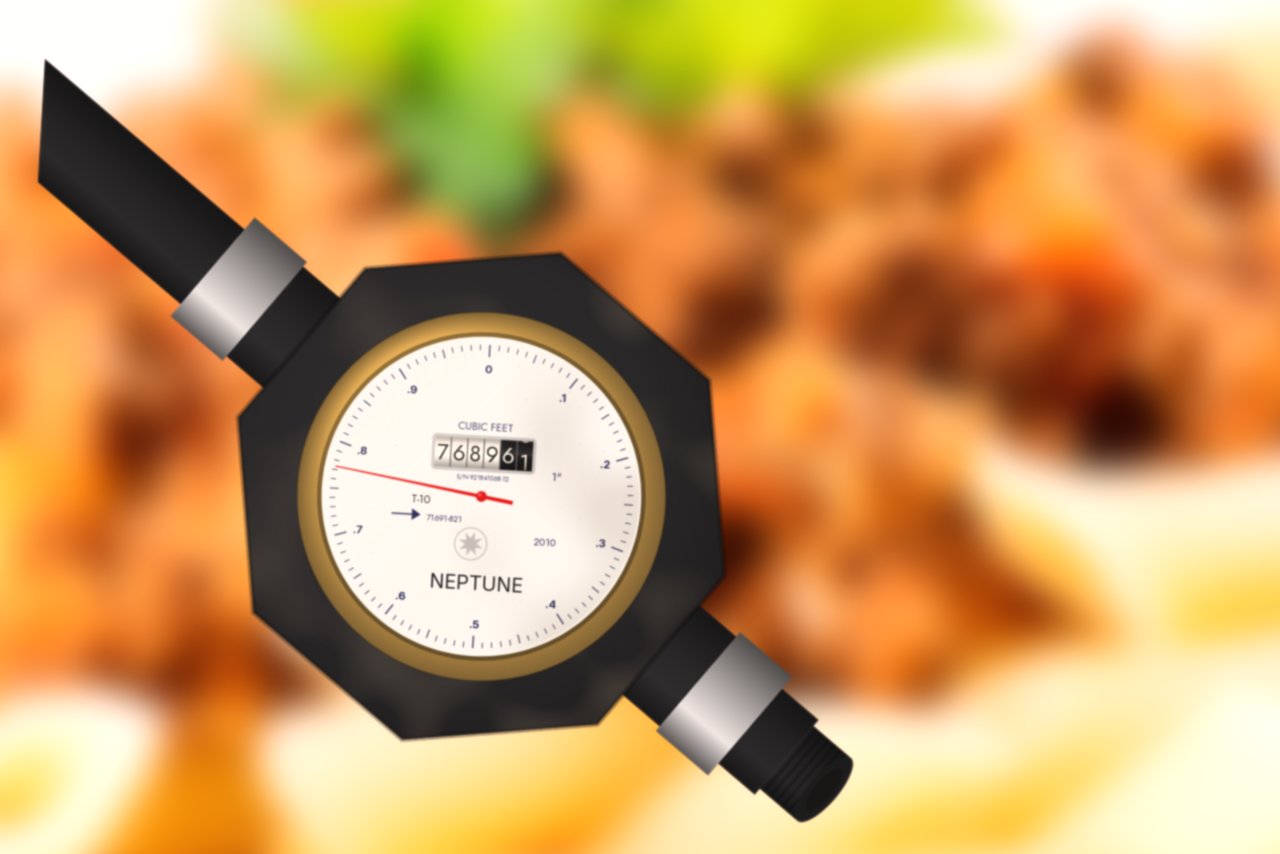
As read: 768960.77 ft³
